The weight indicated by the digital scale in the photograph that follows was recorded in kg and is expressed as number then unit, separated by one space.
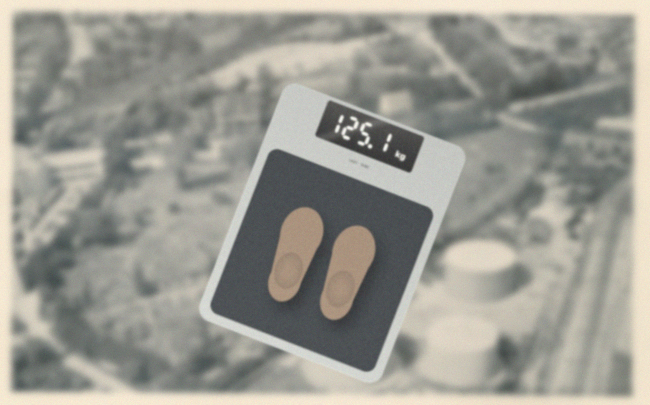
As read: 125.1 kg
